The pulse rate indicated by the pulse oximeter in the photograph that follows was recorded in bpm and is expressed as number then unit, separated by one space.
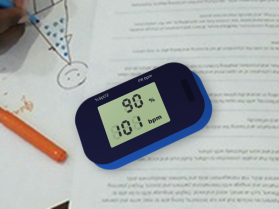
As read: 101 bpm
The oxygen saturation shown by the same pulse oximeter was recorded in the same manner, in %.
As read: 90 %
